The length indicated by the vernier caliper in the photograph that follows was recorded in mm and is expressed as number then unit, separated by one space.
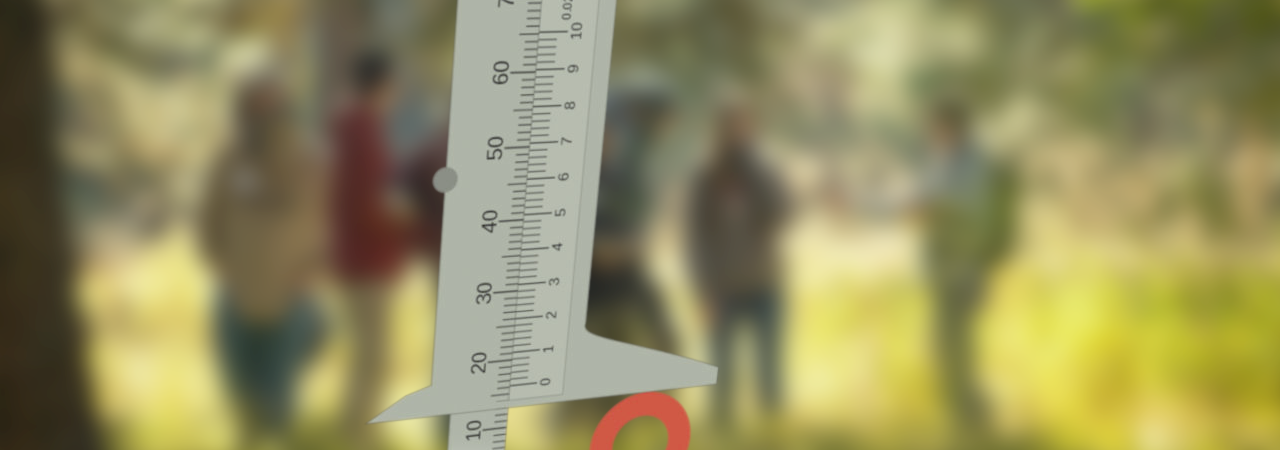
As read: 16.2 mm
